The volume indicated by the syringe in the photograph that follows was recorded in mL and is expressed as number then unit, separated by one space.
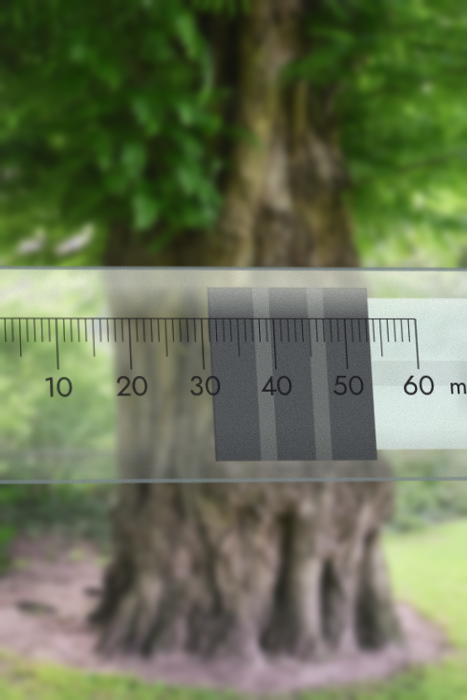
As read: 31 mL
